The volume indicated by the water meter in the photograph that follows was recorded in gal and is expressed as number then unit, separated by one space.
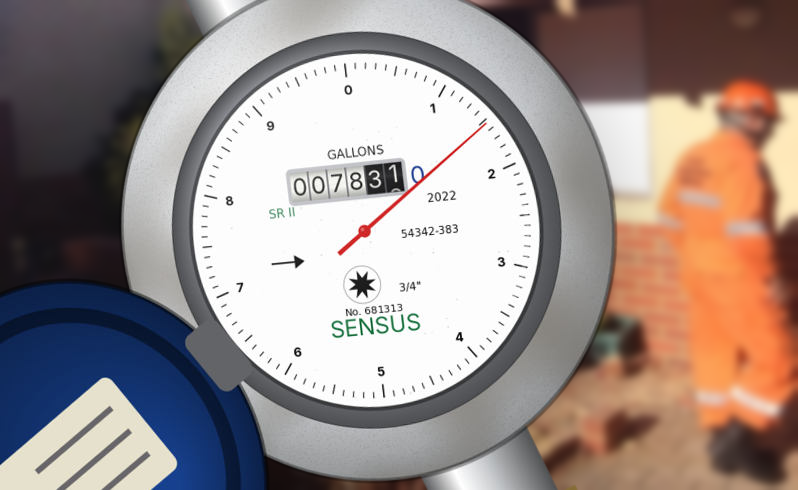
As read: 78311.5 gal
